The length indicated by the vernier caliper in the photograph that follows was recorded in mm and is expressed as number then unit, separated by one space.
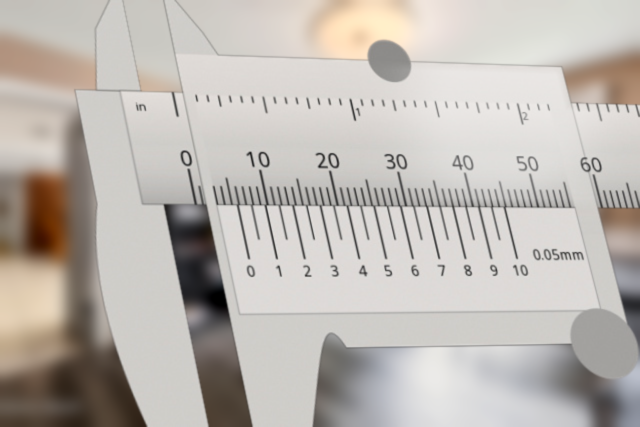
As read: 5.8 mm
